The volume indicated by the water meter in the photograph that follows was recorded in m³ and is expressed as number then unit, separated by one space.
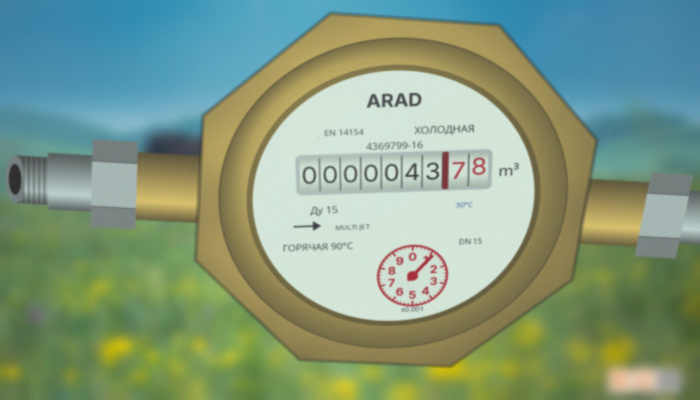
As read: 43.781 m³
